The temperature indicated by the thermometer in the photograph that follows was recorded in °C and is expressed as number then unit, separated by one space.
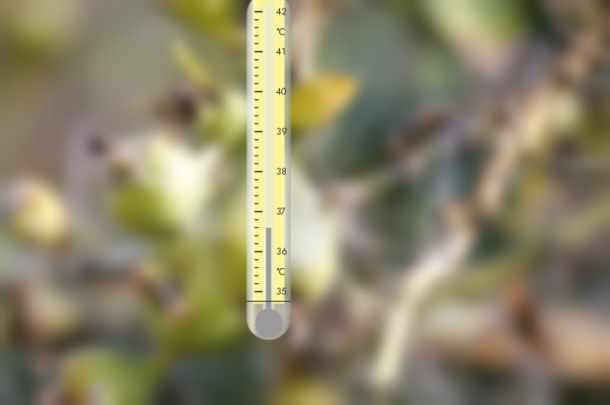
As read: 36.6 °C
